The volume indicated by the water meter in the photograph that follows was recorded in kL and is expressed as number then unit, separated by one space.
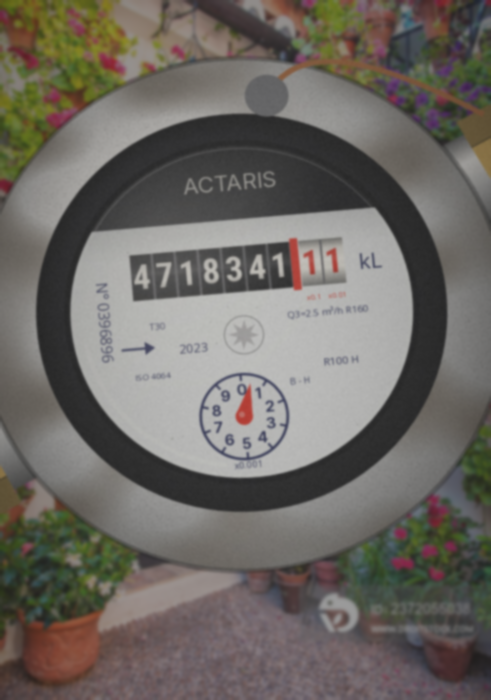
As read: 4718341.110 kL
